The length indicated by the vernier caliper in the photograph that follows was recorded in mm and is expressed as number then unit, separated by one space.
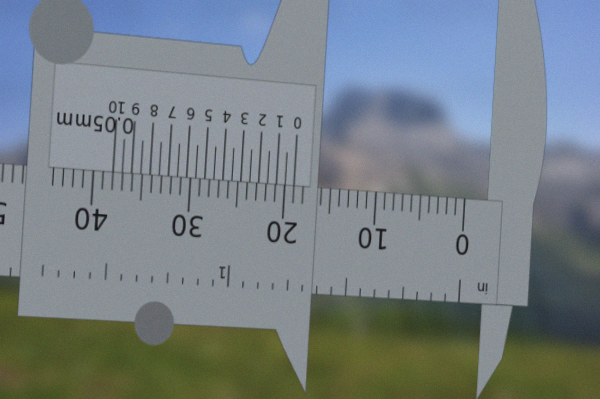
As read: 19.0 mm
